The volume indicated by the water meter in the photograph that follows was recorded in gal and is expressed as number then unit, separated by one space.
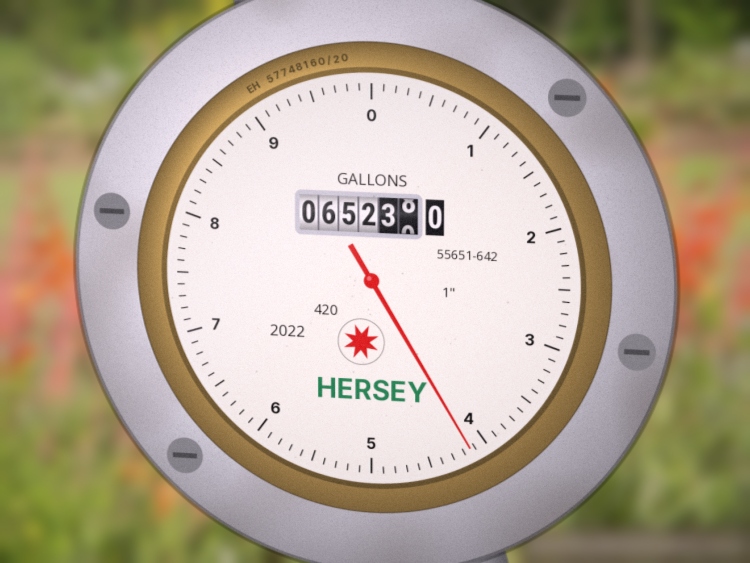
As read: 652384.1 gal
